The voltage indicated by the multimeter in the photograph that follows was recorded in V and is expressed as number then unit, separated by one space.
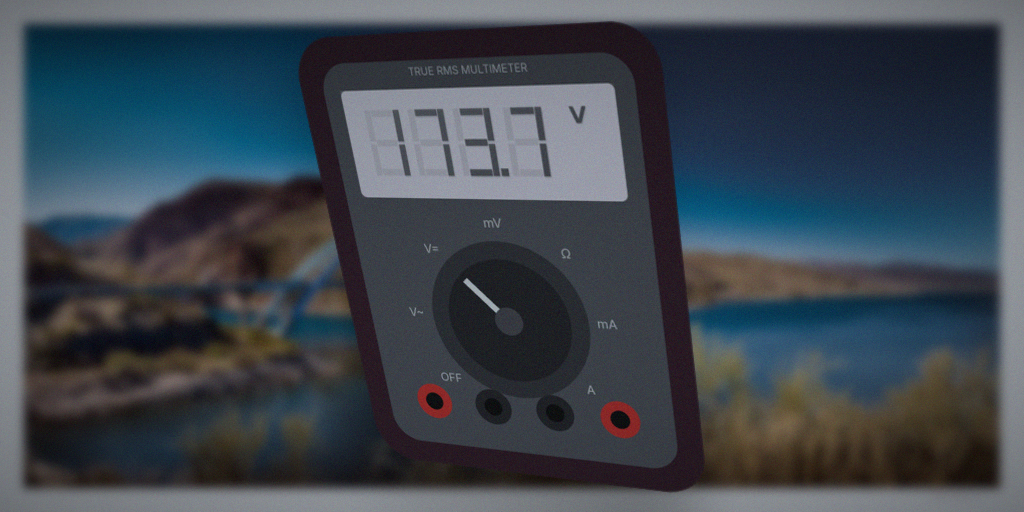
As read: 173.7 V
